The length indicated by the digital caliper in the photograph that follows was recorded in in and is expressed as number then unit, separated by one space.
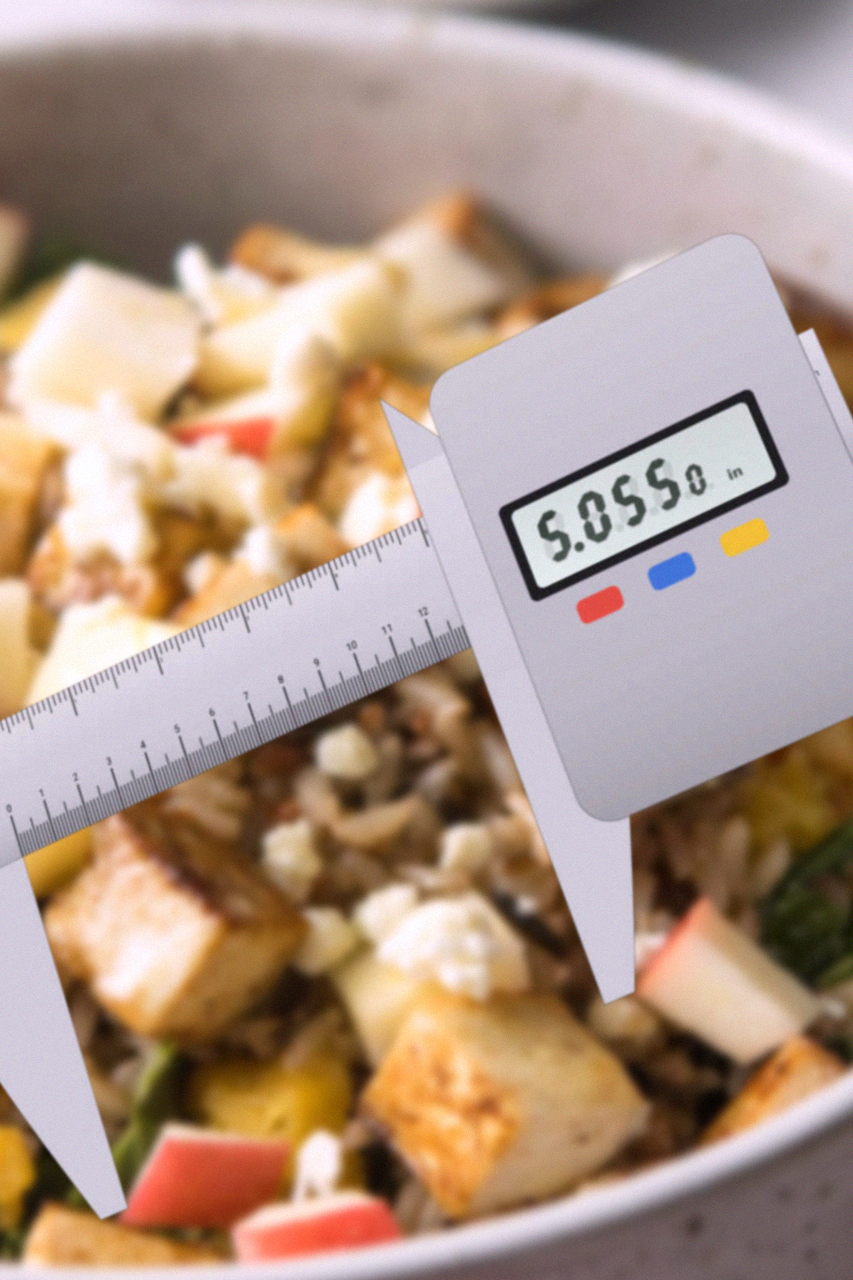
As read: 5.0550 in
